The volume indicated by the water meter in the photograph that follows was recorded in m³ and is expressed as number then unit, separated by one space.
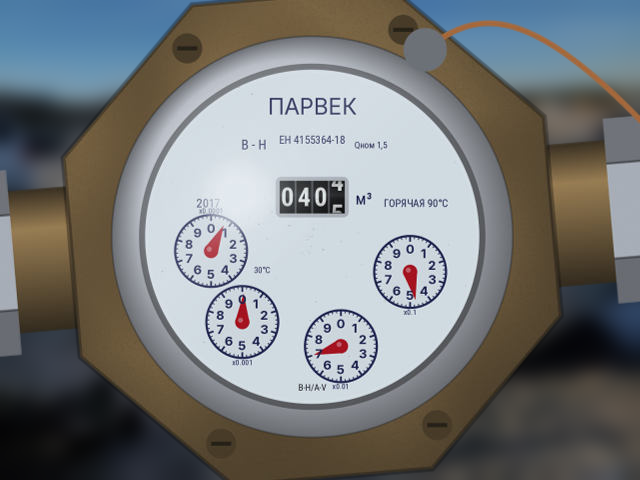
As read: 404.4700 m³
